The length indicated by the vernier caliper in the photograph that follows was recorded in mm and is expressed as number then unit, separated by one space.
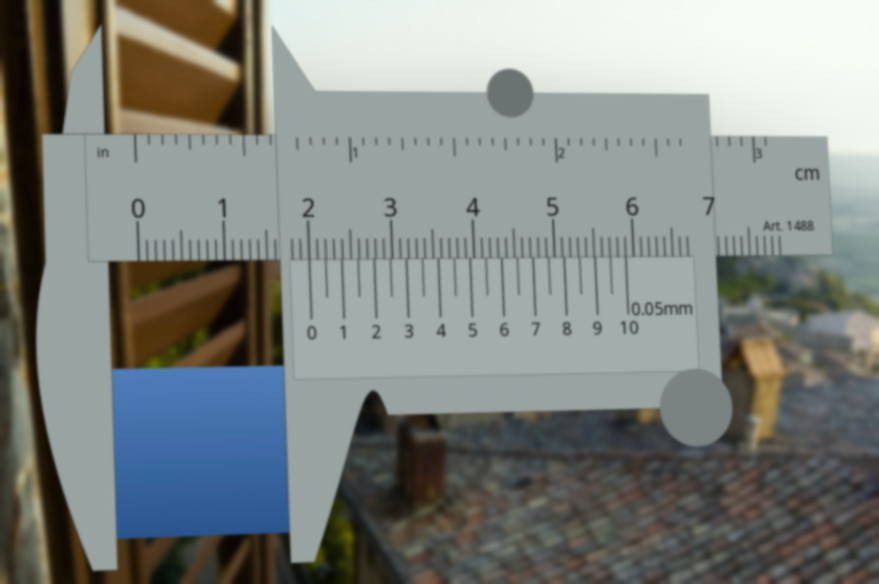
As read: 20.0 mm
